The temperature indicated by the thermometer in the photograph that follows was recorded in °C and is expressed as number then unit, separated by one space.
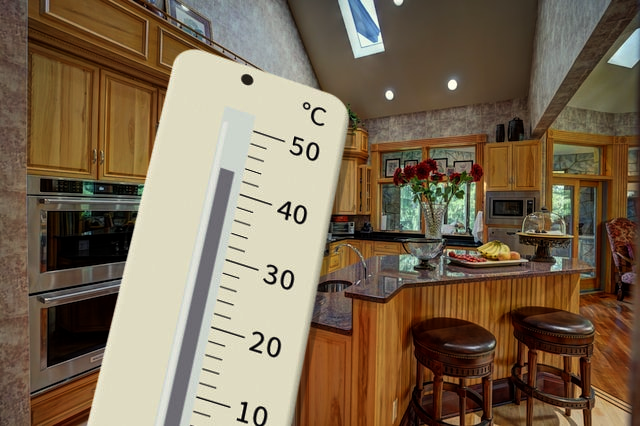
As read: 43 °C
